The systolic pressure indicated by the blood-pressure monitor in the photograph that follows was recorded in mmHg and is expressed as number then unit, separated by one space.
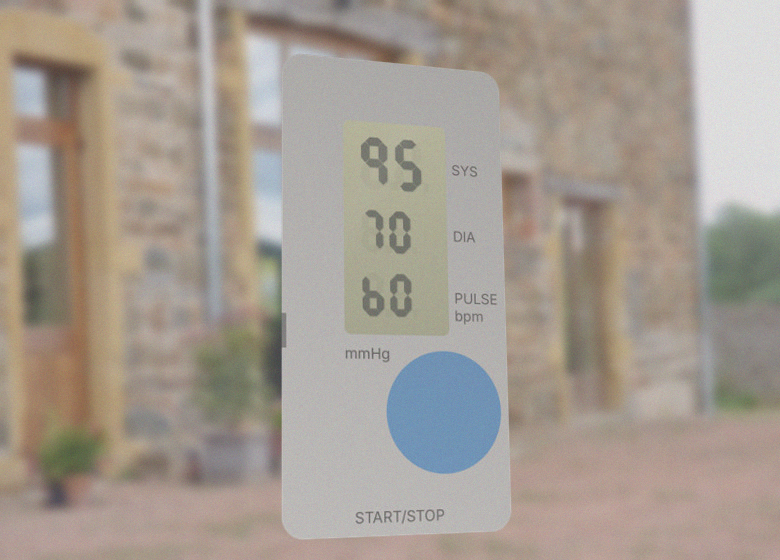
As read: 95 mmHg
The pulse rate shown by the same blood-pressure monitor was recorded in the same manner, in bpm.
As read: 60 bpm
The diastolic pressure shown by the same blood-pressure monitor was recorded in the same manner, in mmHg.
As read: 70 mmHg
